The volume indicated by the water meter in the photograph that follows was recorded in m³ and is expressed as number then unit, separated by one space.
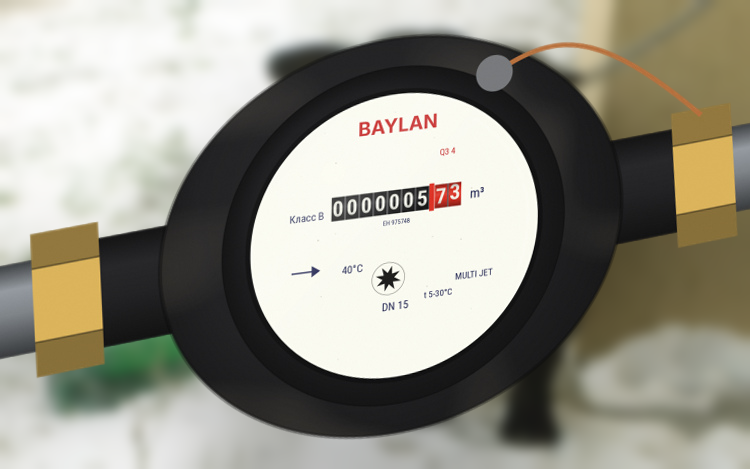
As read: 5.73 m³
